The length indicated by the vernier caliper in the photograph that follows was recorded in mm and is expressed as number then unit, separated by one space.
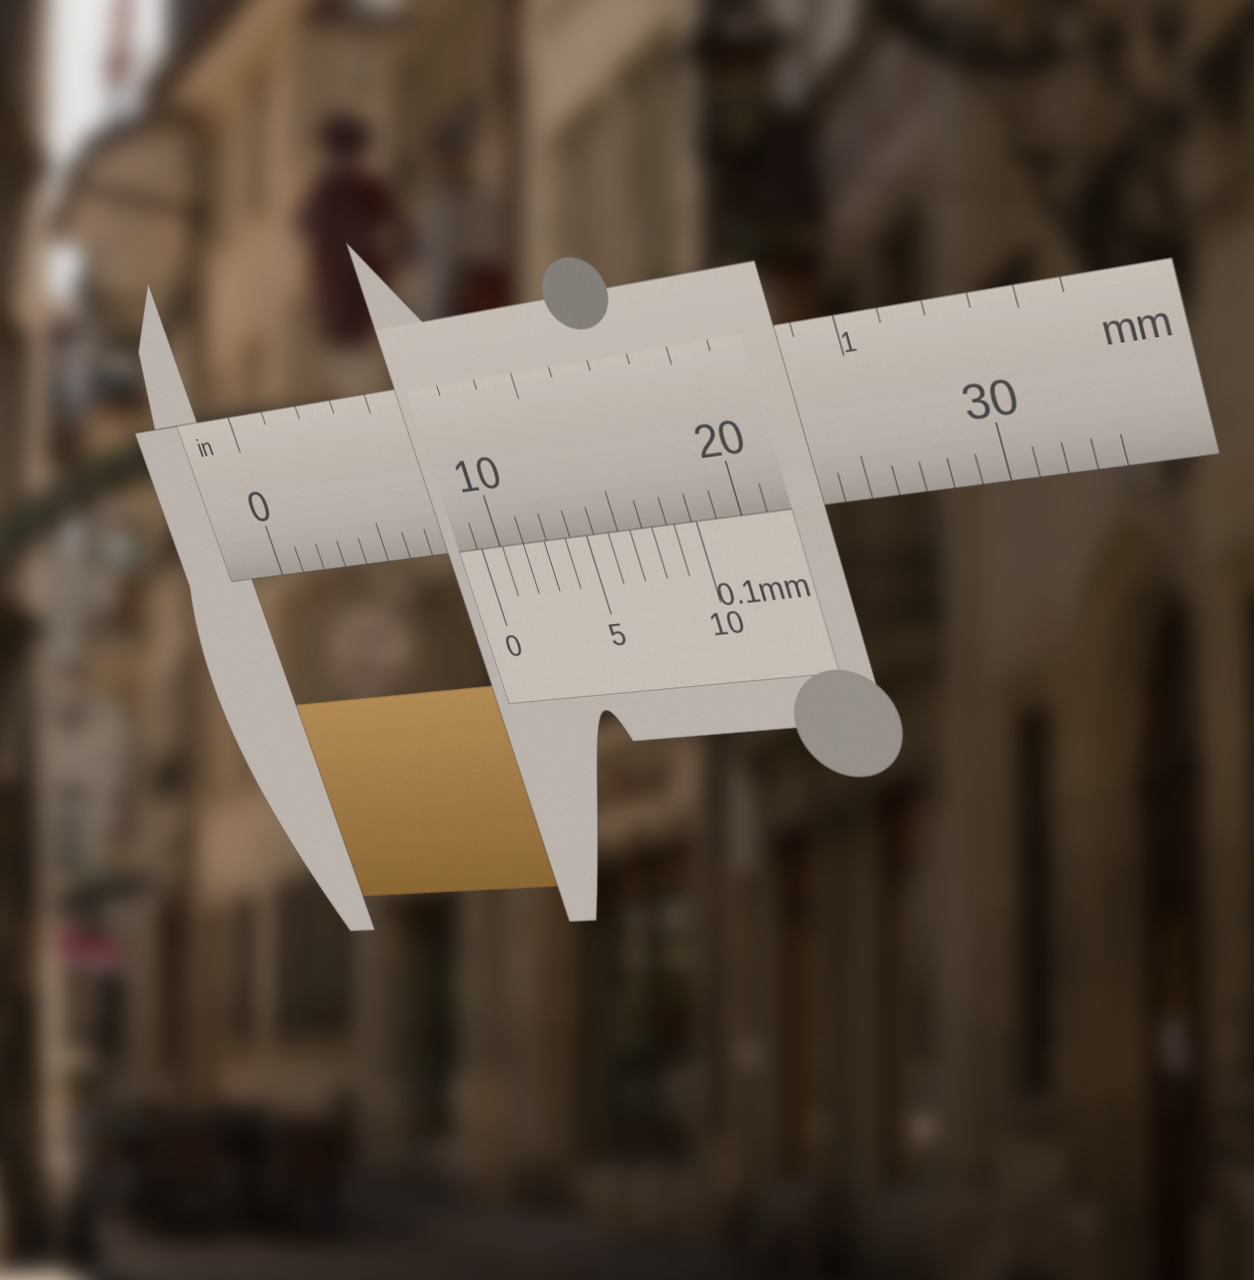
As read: 9.2 mm
